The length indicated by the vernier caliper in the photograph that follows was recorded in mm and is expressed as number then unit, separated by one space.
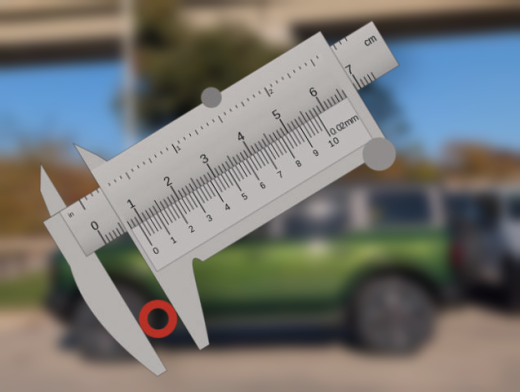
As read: 9.0 mm
